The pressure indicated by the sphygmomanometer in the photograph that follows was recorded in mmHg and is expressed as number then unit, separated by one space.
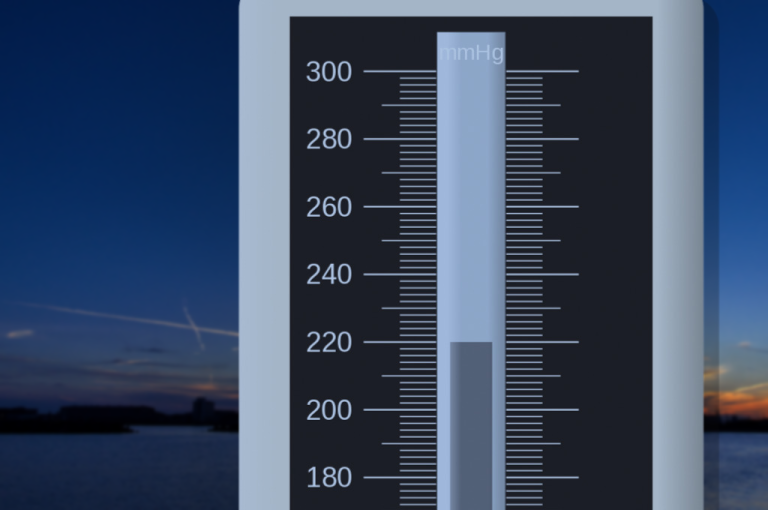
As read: 220 mmHg
